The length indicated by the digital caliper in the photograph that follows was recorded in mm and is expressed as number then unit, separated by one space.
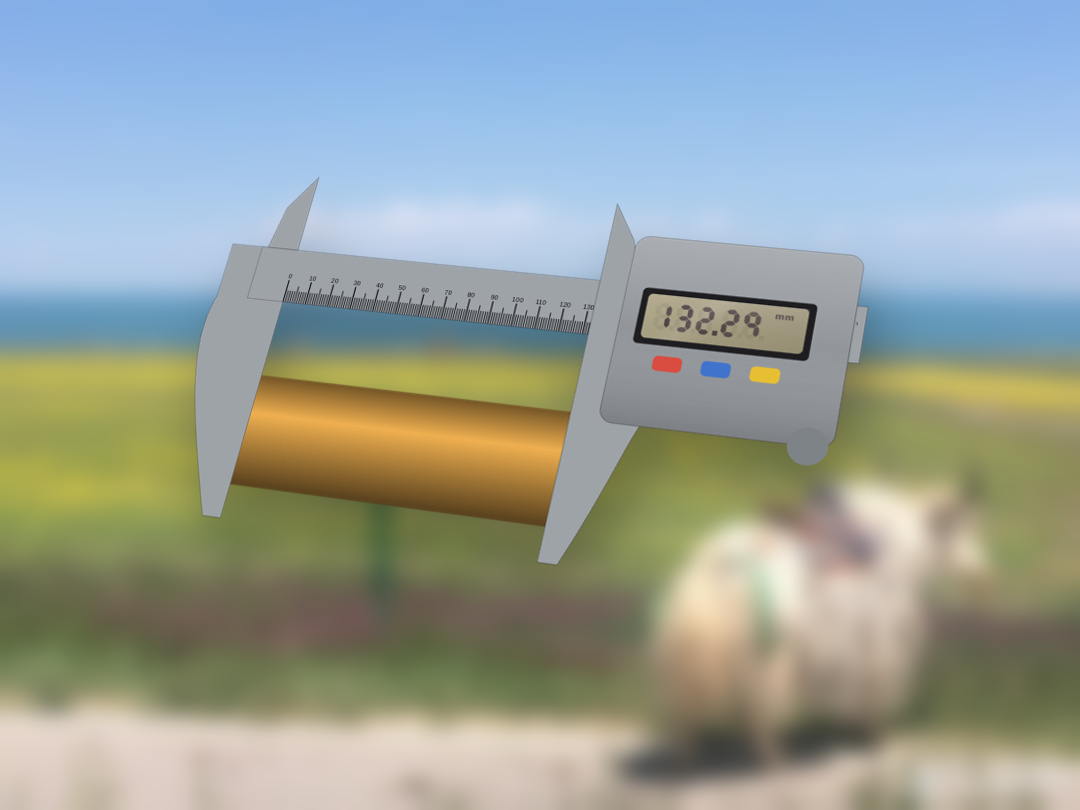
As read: 132.29 mm
